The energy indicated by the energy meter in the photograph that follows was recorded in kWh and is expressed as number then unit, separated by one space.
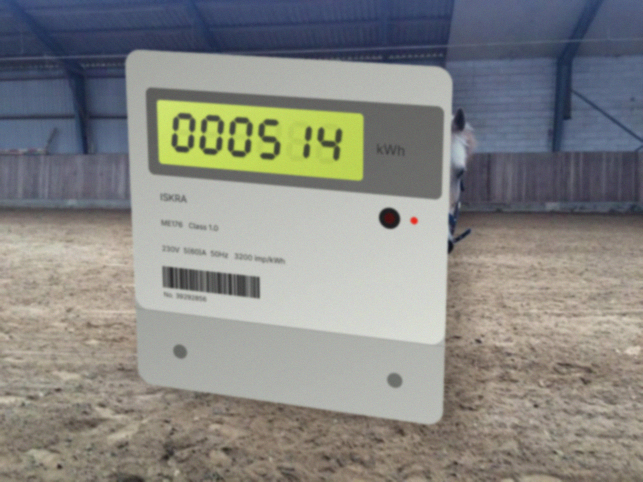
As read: 514 kWh
